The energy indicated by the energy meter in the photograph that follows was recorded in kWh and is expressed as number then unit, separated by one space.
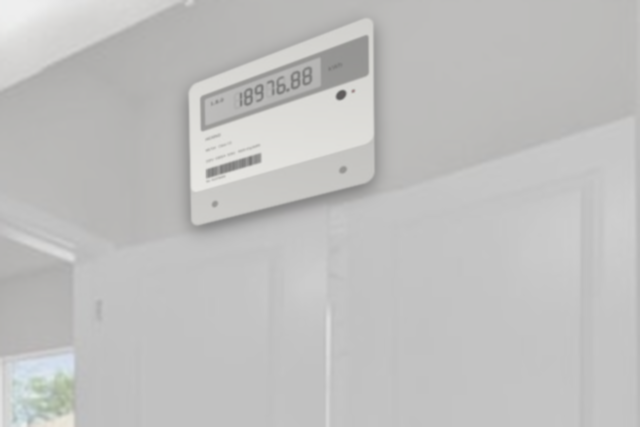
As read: 18976.88 kWh
